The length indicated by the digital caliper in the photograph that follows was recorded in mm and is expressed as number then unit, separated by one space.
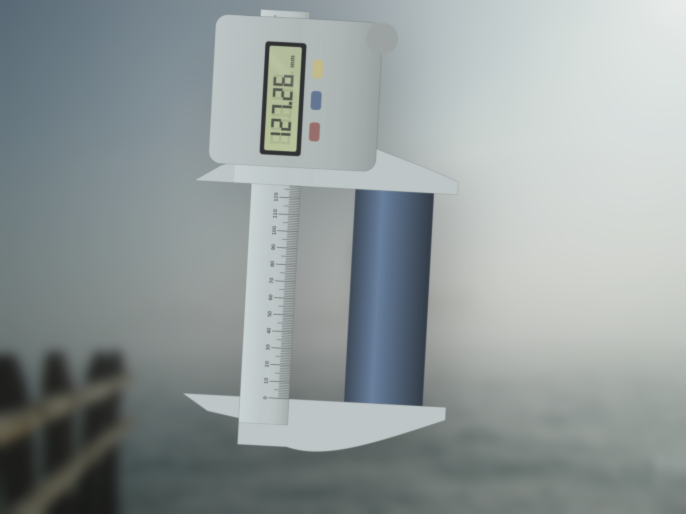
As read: 127.26 mm
